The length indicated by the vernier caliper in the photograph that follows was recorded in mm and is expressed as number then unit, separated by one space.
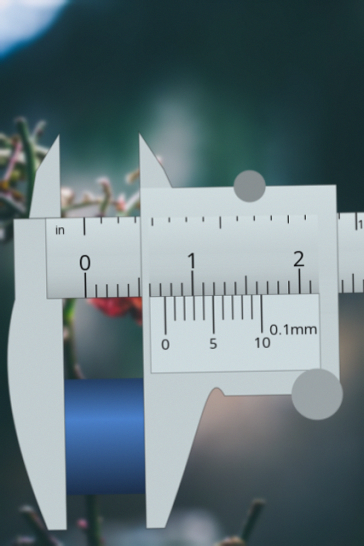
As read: 7.4 mm
